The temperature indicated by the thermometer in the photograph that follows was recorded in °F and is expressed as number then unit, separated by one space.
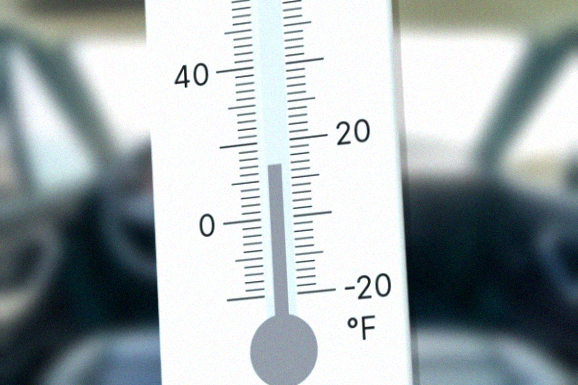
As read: 14 °F
